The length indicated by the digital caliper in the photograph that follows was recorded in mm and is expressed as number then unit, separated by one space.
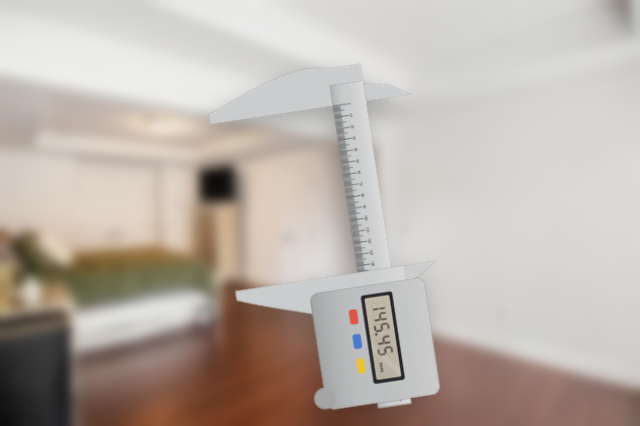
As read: 145.45 mm
